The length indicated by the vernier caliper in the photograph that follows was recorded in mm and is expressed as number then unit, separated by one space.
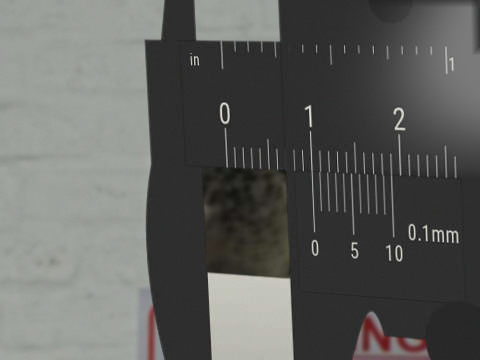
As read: 10.0 mm
